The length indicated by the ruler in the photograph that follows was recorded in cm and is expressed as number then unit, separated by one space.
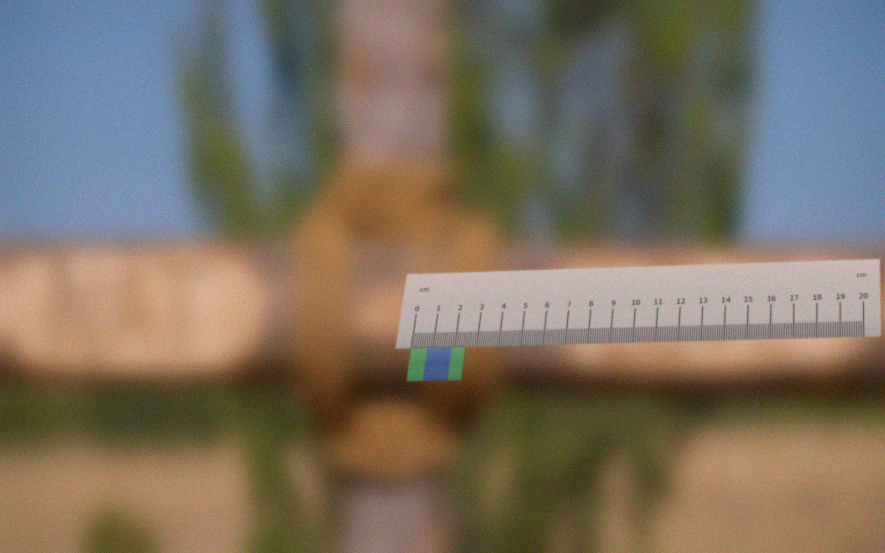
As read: 2.5 cm
